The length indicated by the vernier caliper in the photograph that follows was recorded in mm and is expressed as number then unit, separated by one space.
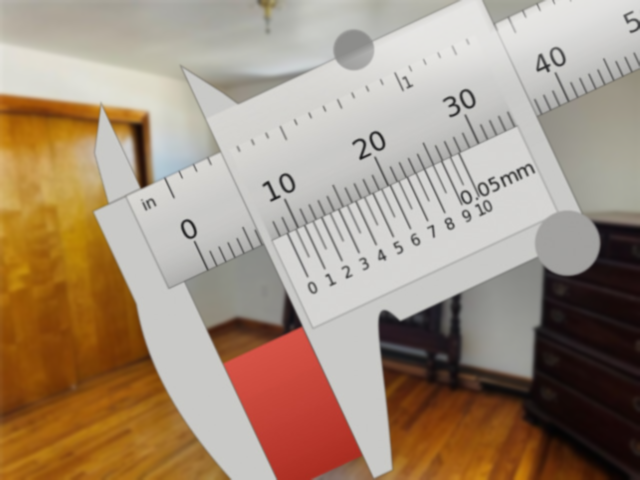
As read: 8.8 mm
